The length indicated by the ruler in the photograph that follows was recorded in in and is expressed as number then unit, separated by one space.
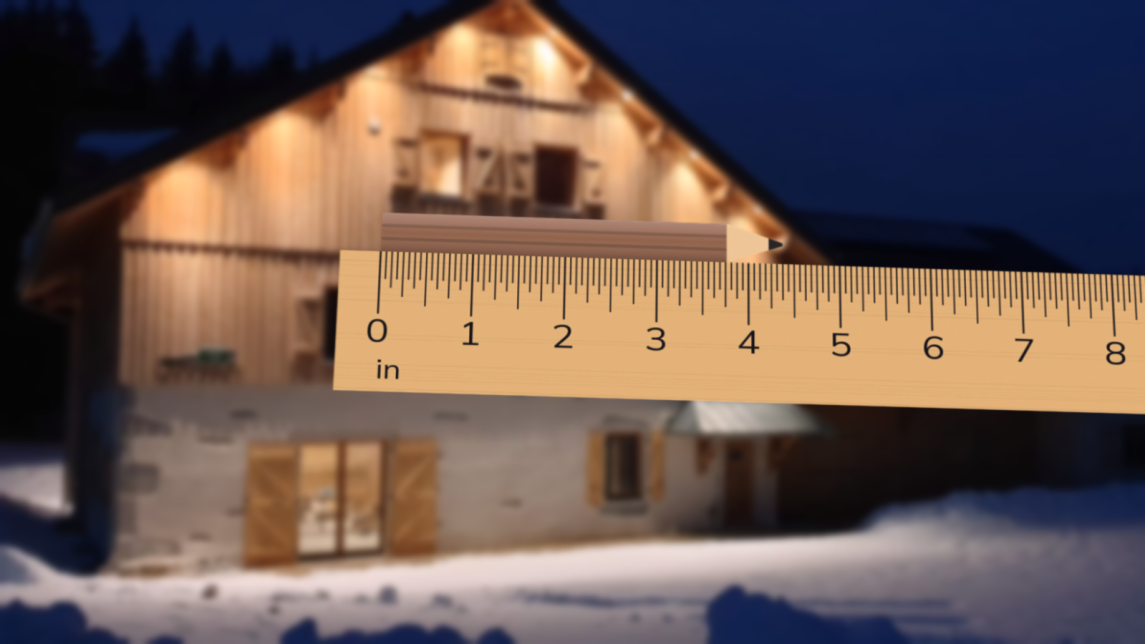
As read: 4.375 in
